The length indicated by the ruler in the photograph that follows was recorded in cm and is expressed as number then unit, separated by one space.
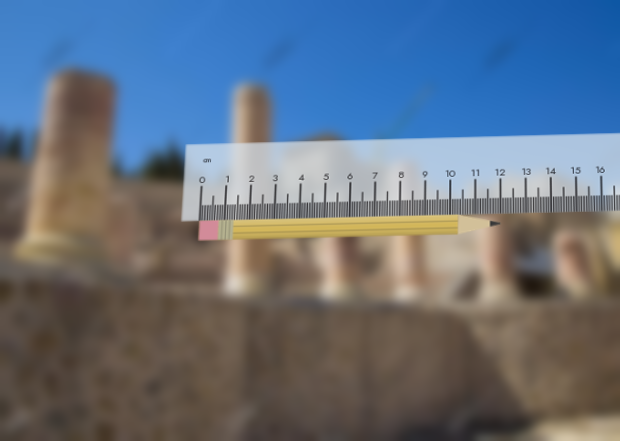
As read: 12 cm
